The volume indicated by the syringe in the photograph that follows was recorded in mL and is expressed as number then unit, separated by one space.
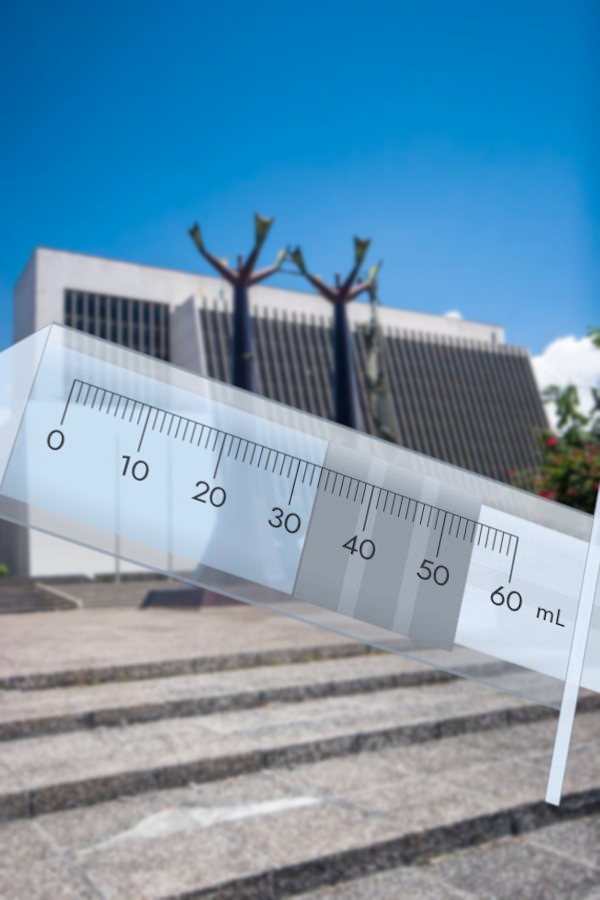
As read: 33 mL
